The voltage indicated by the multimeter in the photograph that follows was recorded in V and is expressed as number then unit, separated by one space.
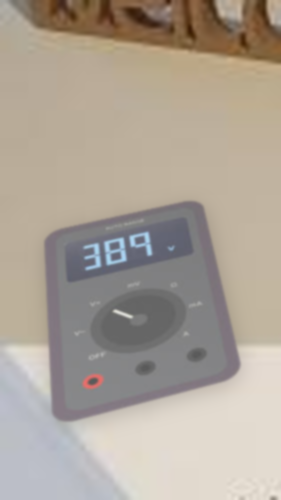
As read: 389 V
